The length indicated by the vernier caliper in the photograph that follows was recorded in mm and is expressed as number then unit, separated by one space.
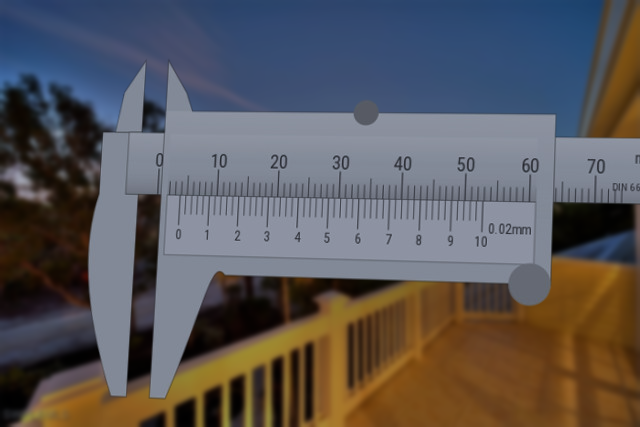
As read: 3.8 mm
